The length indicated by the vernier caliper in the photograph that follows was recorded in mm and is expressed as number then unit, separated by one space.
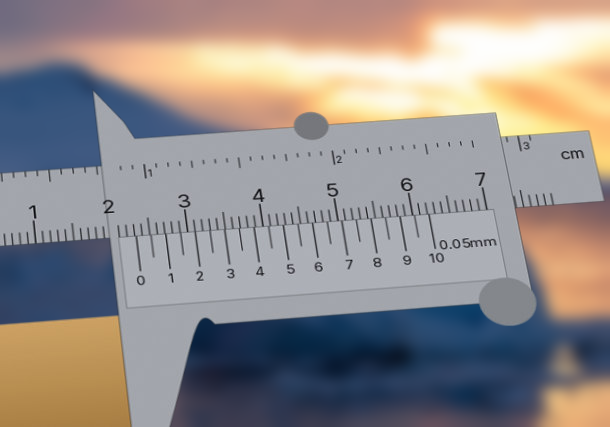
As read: 23.2 mm
